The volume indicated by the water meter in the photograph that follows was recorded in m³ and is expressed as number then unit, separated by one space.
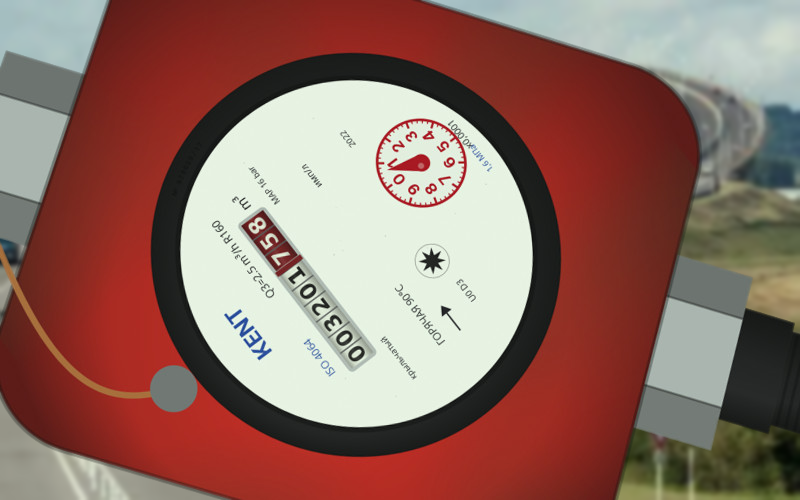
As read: 3201.7580 m³
